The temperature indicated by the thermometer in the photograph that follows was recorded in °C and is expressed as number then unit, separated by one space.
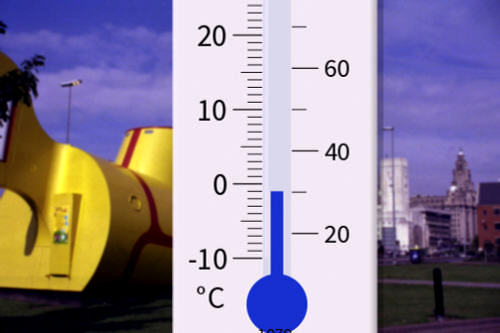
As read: -1 °C
